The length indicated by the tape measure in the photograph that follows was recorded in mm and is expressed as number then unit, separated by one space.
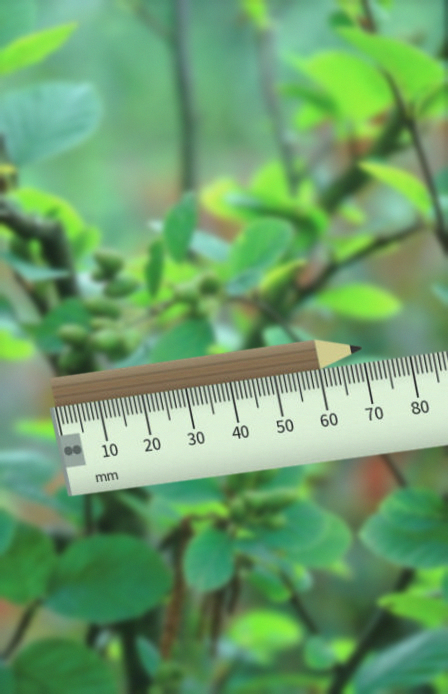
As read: 70 mm
